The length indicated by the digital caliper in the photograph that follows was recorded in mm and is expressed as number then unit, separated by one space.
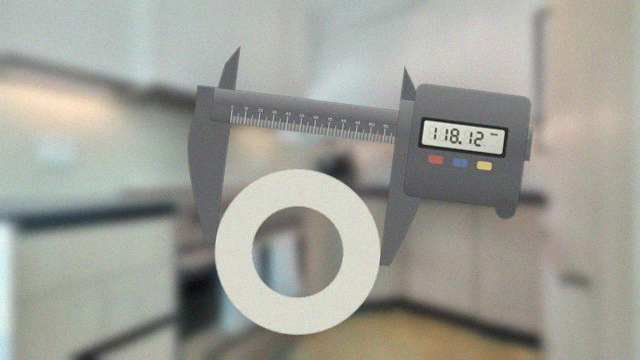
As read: 118.12 mm
